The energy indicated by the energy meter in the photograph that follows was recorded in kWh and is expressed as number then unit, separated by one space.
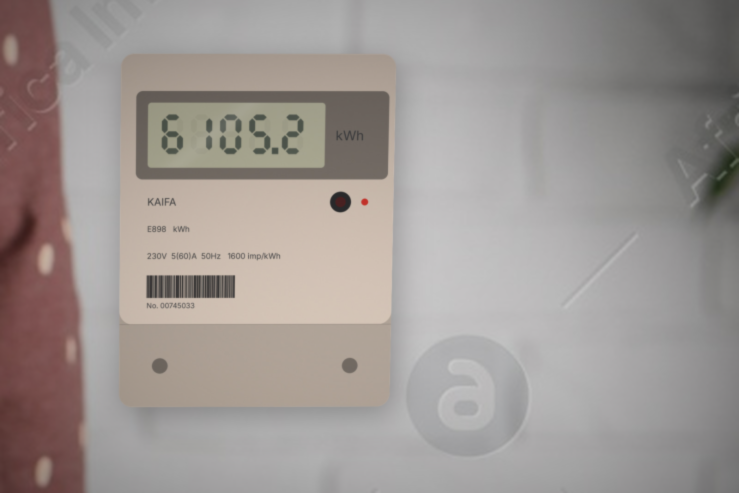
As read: 6105.2 kWh
